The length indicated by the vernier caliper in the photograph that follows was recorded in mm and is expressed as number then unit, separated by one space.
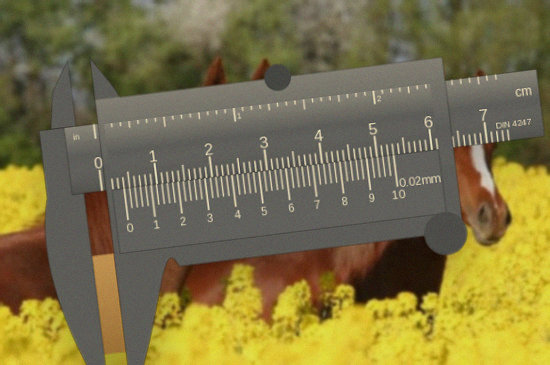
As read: 4.0 mm
